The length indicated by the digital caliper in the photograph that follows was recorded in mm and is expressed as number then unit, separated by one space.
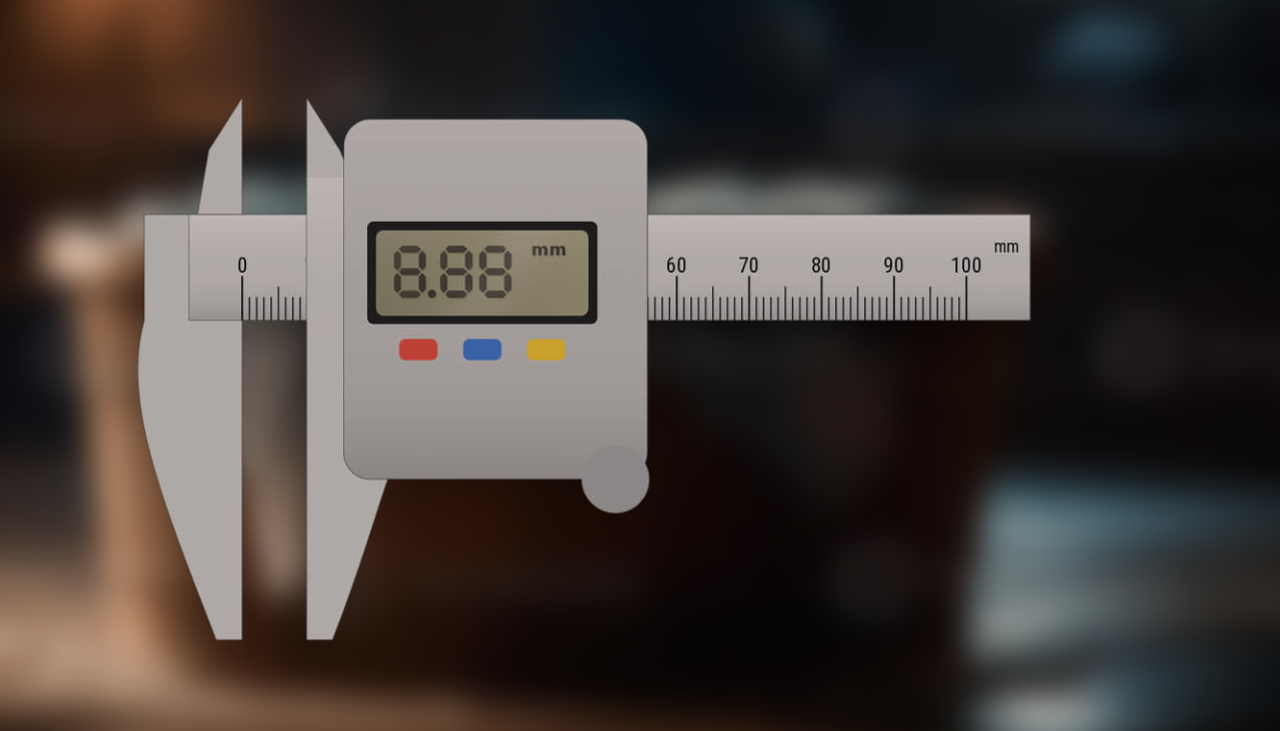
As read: 8.88 mm
